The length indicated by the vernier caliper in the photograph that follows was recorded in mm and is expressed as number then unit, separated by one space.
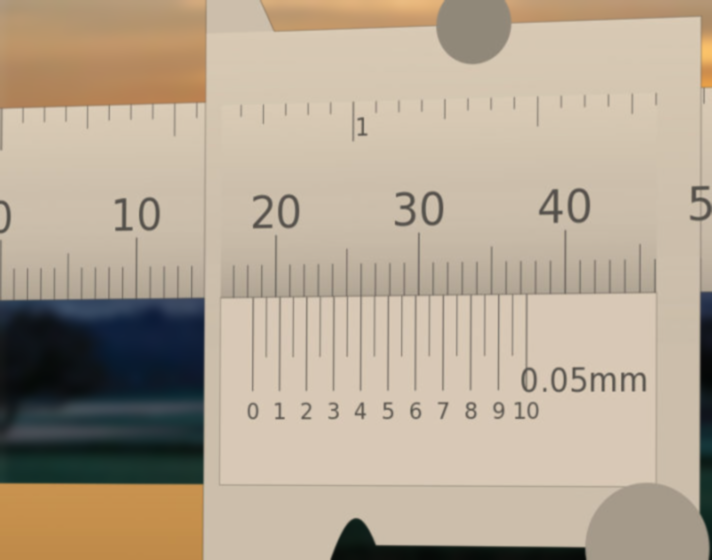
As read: 18.4 mm
